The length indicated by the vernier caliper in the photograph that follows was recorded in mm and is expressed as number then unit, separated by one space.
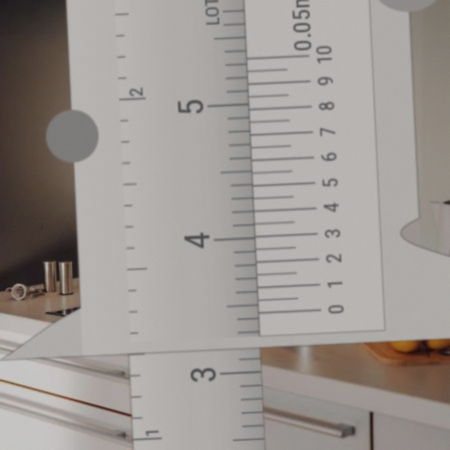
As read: 34.4 mm
